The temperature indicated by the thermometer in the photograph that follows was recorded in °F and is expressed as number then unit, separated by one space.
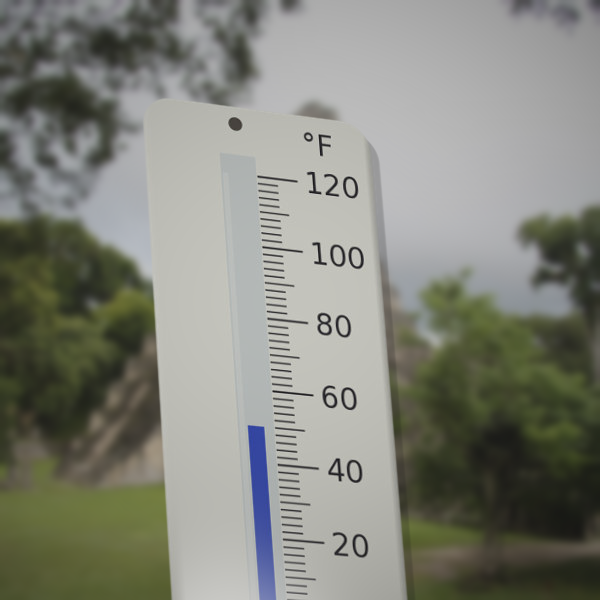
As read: 50 °F
